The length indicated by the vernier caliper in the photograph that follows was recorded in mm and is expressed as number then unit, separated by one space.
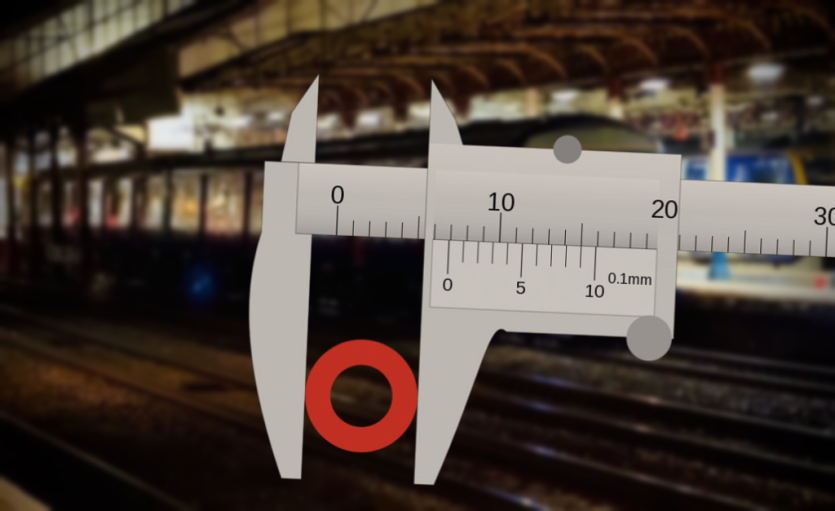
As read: 6.9 mm
